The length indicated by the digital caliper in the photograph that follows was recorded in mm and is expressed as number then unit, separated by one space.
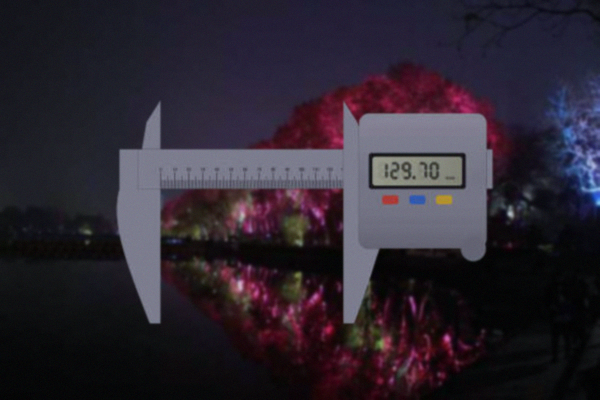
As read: 129.70 mm
